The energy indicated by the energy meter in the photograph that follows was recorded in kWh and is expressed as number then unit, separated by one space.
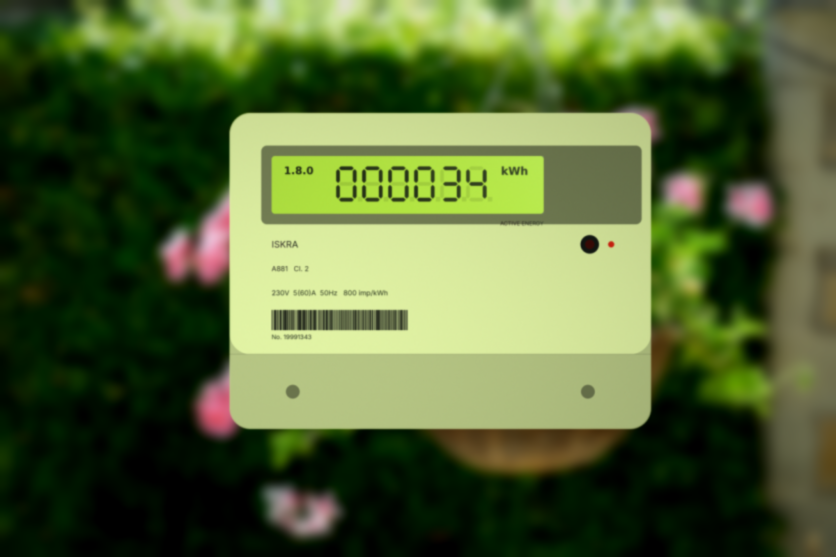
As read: 34 kWh
